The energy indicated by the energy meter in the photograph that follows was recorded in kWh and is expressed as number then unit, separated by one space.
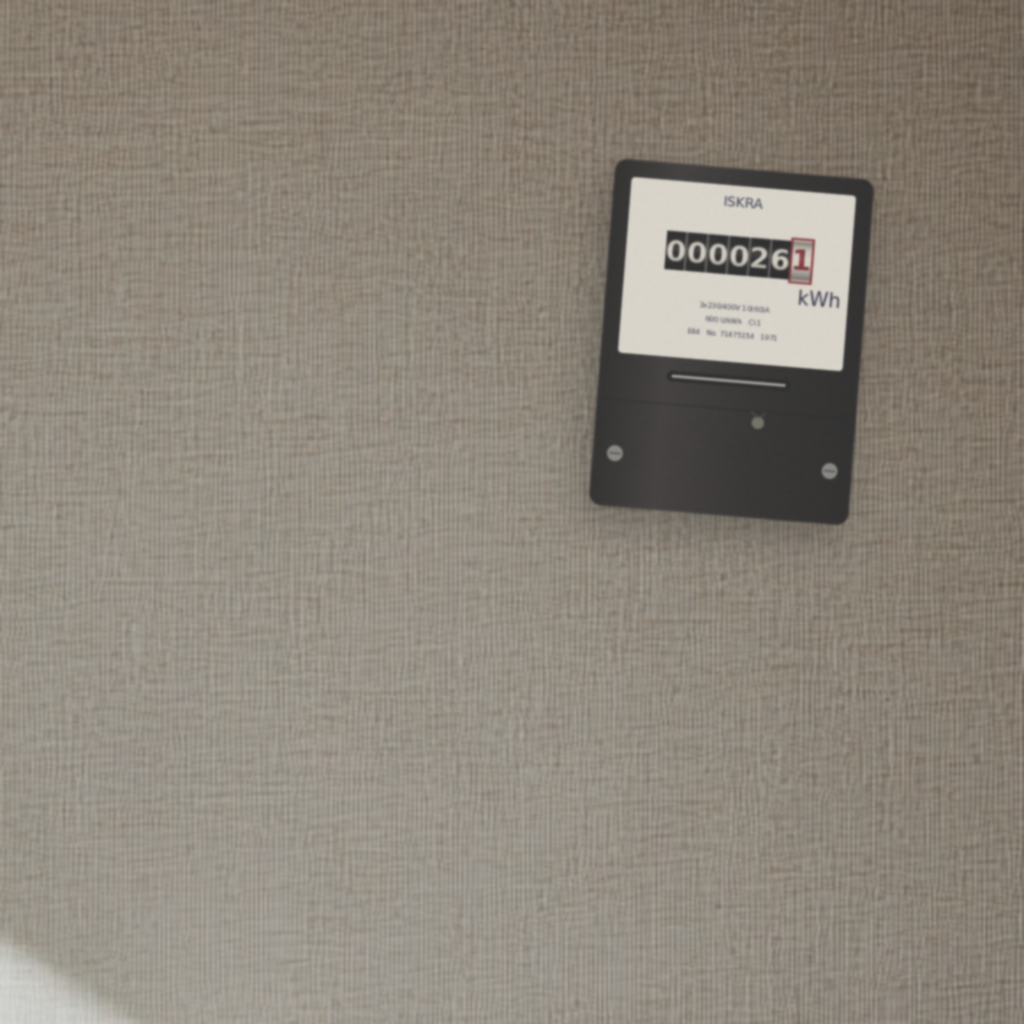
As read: 26.1 kWh
